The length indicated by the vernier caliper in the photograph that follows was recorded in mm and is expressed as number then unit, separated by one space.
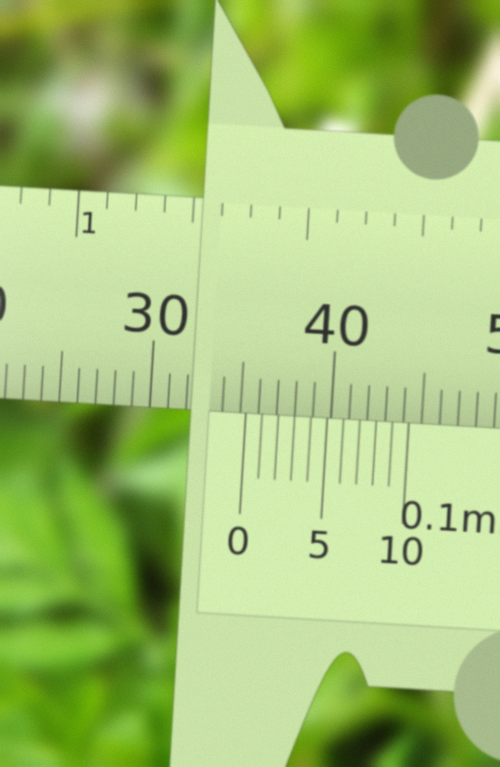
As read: 35.3 mm
